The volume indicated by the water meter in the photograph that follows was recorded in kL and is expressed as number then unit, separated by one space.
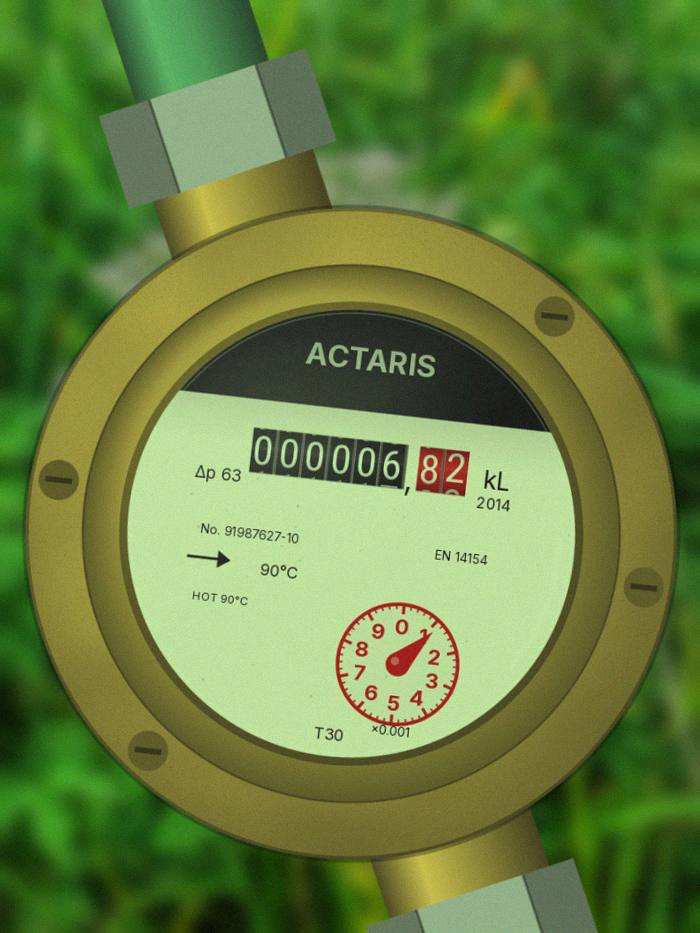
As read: 6.821 kL
